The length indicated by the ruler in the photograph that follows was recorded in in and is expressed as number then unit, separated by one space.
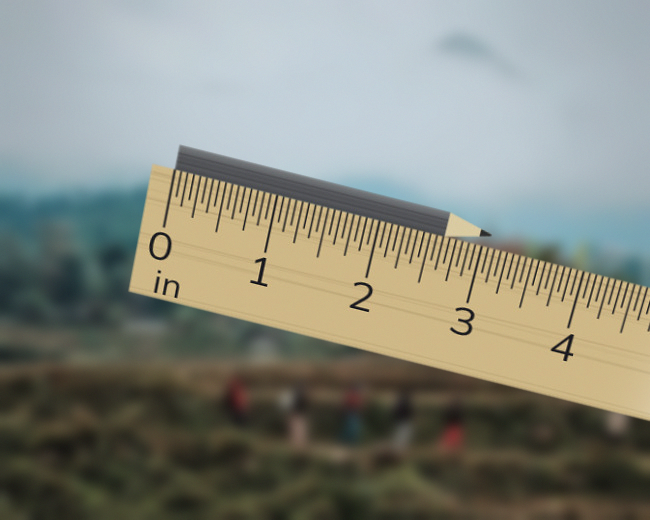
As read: 3.0625 in
